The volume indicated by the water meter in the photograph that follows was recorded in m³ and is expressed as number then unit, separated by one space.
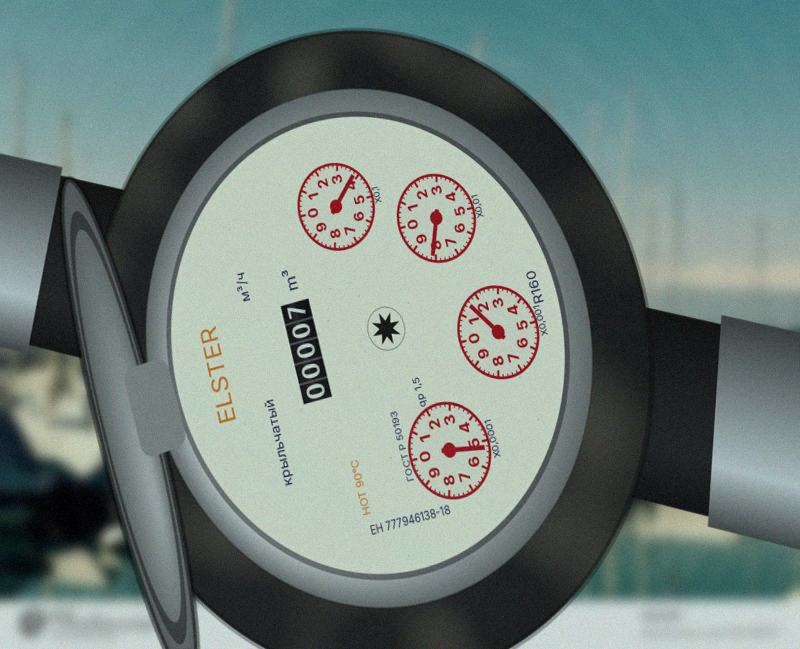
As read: 7.3815 m³
